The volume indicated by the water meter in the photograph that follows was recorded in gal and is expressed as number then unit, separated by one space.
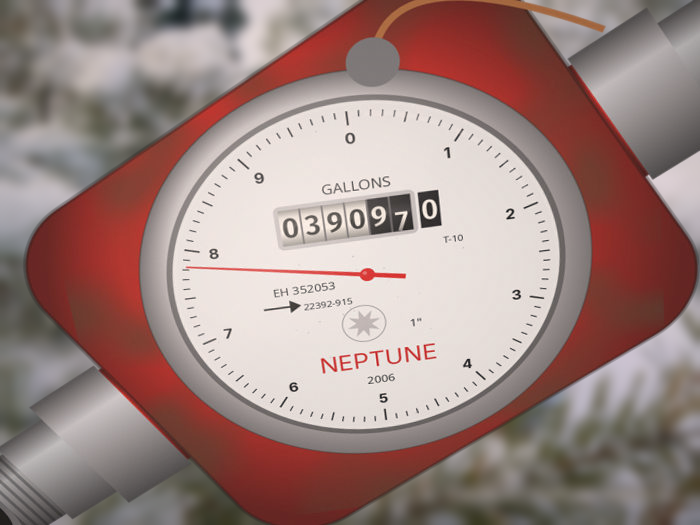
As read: 390967.8 gal
